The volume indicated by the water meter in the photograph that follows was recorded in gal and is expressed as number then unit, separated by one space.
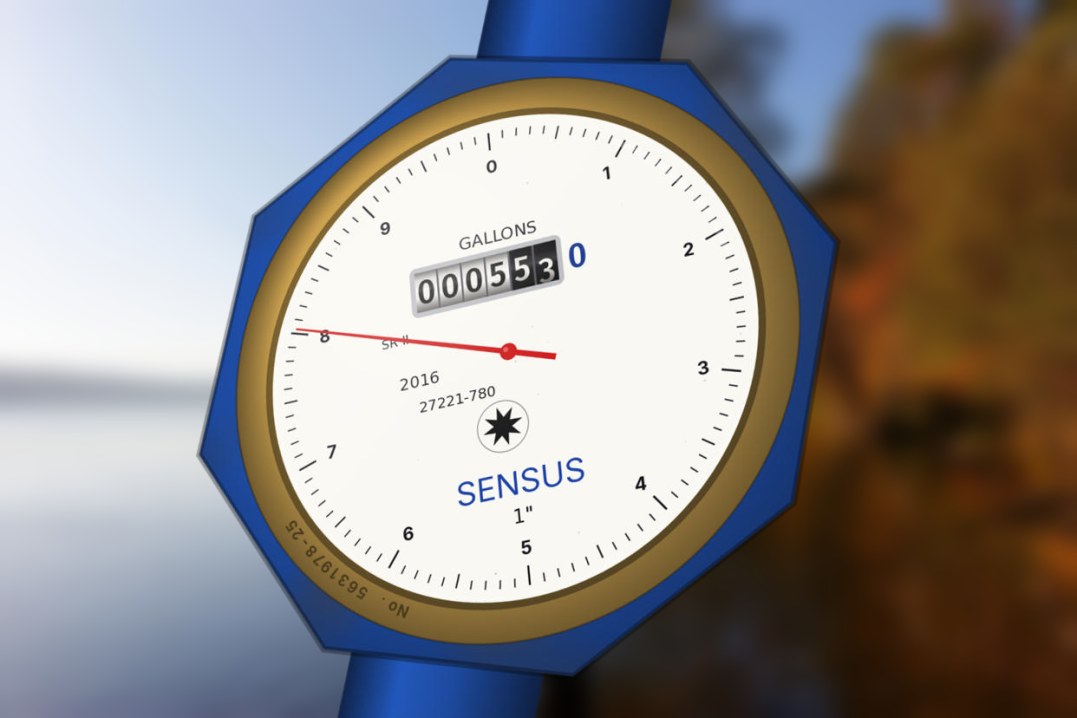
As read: 5528.0 gal
